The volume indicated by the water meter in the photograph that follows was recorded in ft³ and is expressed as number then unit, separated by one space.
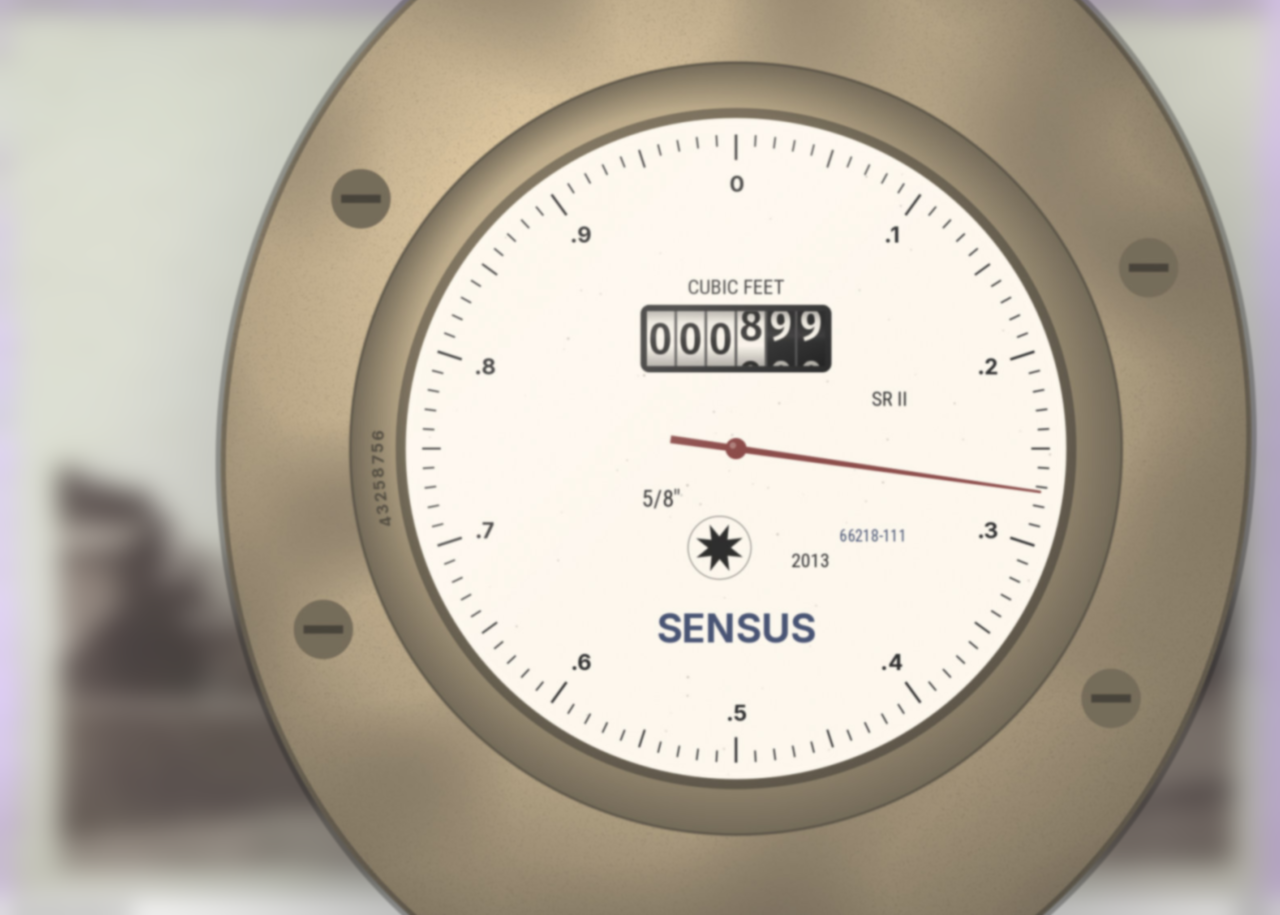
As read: 899.27 ft³
